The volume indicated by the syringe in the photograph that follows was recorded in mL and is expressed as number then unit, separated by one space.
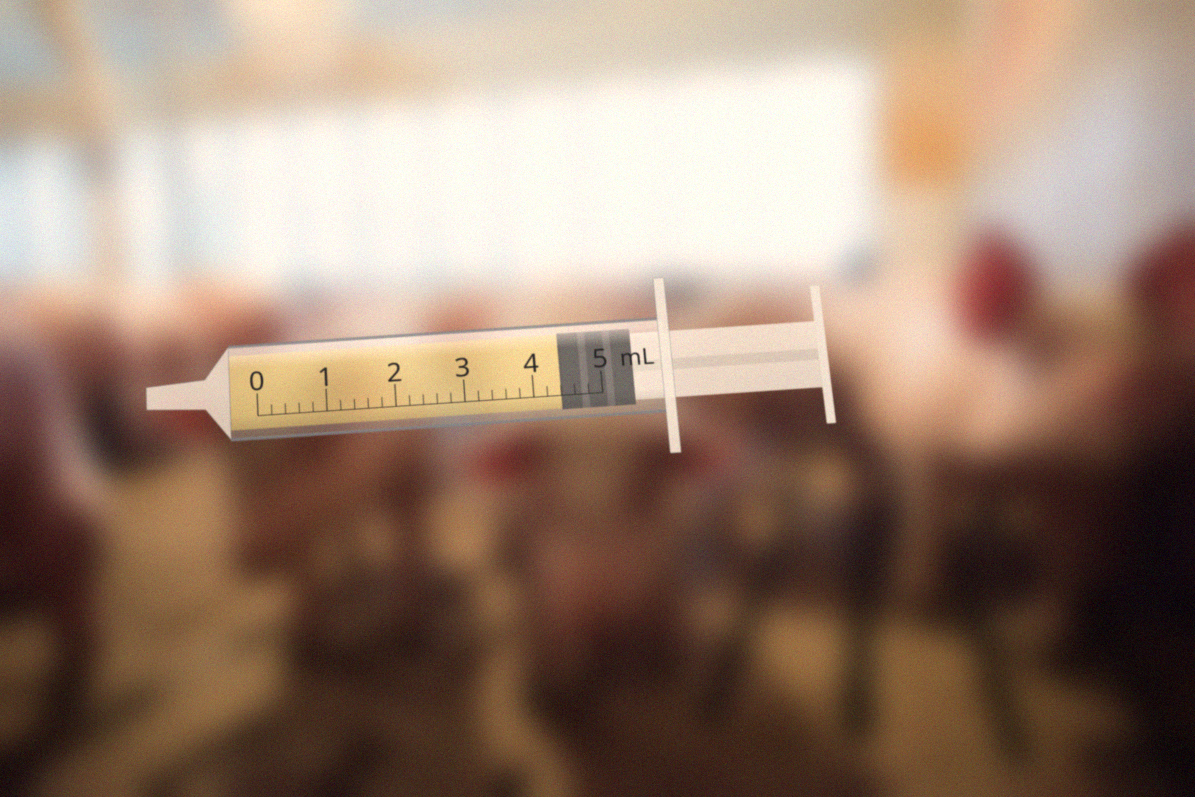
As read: 4.4 mL
